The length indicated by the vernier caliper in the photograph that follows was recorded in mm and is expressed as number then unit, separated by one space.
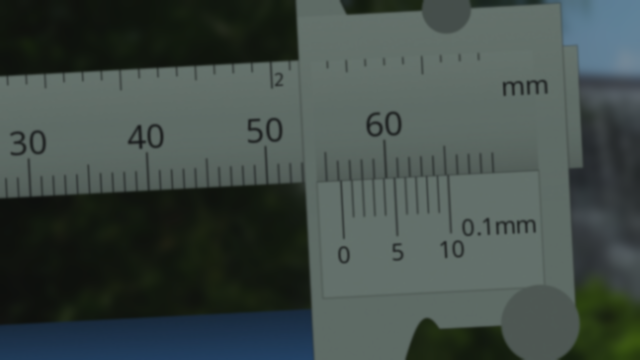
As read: 56.2 mm
